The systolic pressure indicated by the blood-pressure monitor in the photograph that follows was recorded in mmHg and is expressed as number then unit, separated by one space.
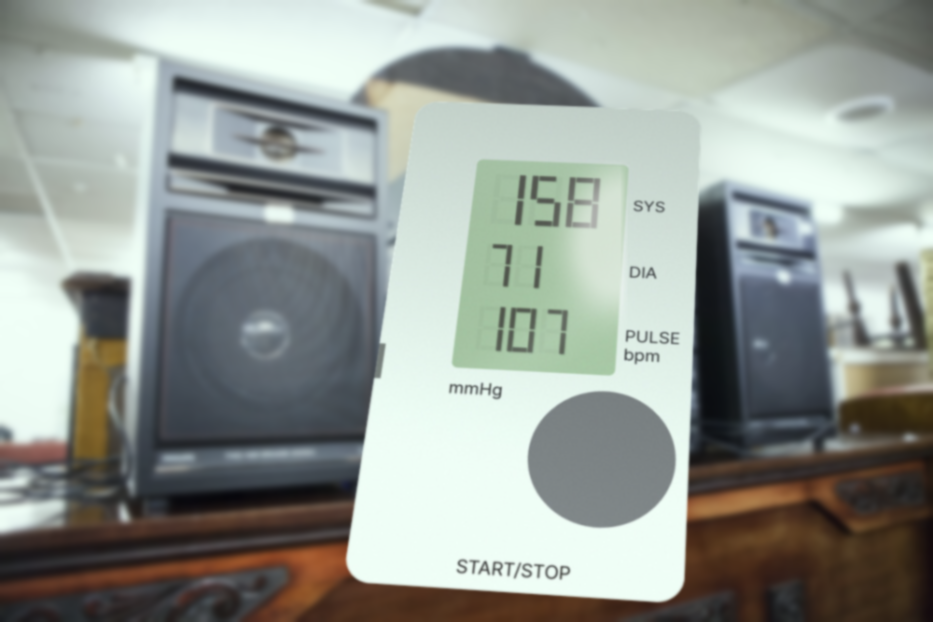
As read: 158 mmHg
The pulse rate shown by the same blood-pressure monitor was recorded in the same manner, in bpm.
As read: 107 bpm
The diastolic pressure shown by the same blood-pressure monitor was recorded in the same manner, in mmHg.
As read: 71 mmHg
